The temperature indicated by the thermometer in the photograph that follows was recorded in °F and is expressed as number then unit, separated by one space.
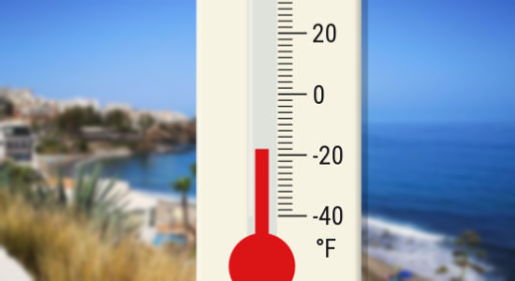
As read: -18 °F
